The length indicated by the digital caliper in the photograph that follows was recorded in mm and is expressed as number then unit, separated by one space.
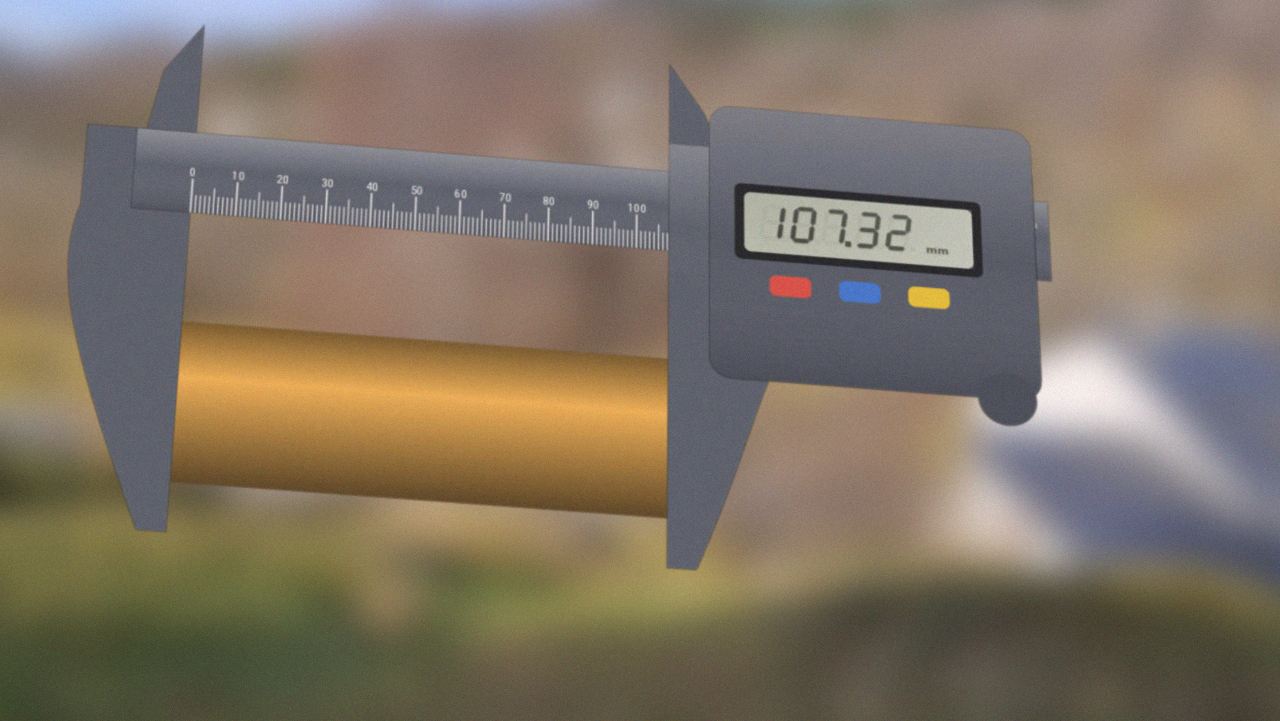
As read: 107.32 mm
